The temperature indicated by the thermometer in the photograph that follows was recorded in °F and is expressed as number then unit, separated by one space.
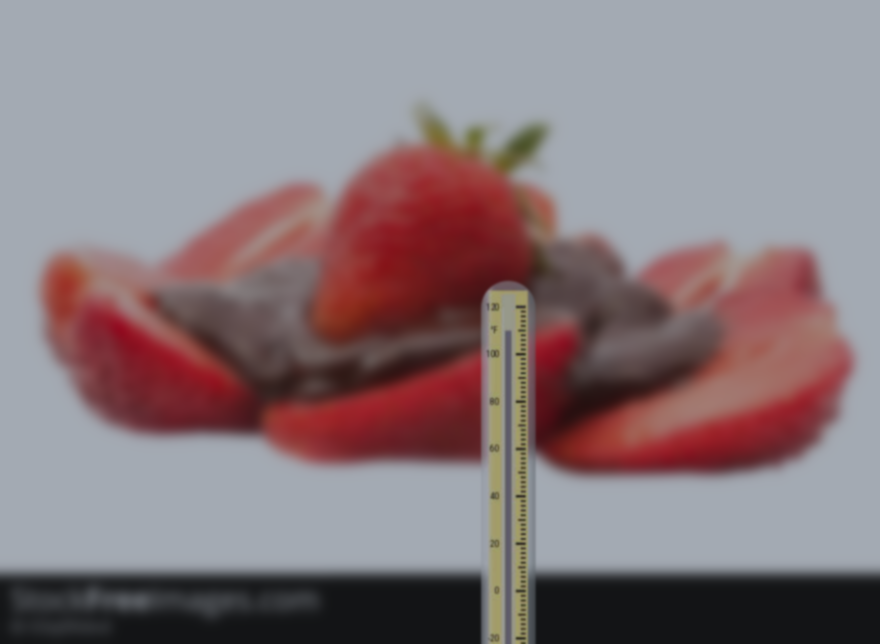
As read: 110 °F
